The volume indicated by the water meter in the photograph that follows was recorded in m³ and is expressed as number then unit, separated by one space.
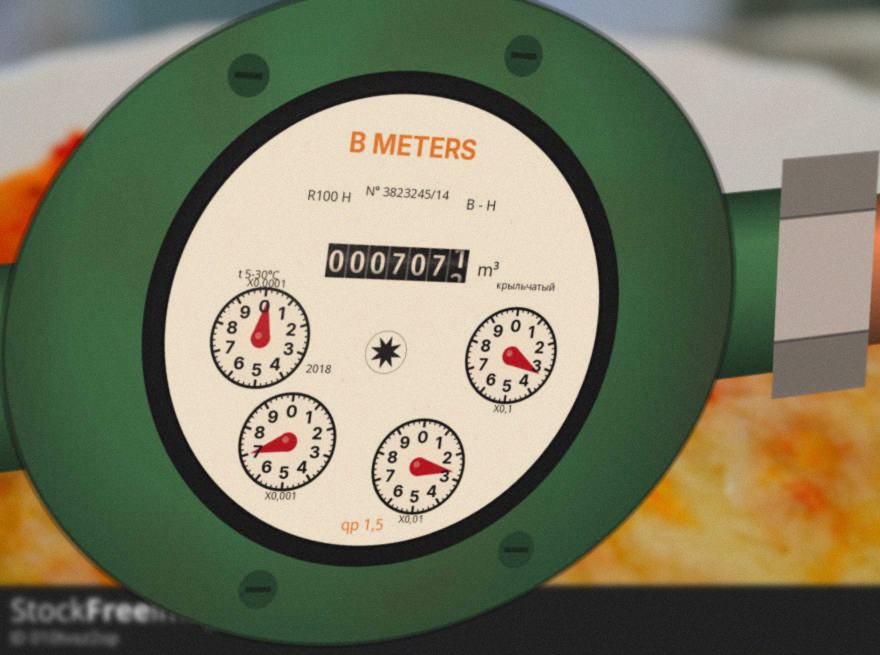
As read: 7071.3270 m³
